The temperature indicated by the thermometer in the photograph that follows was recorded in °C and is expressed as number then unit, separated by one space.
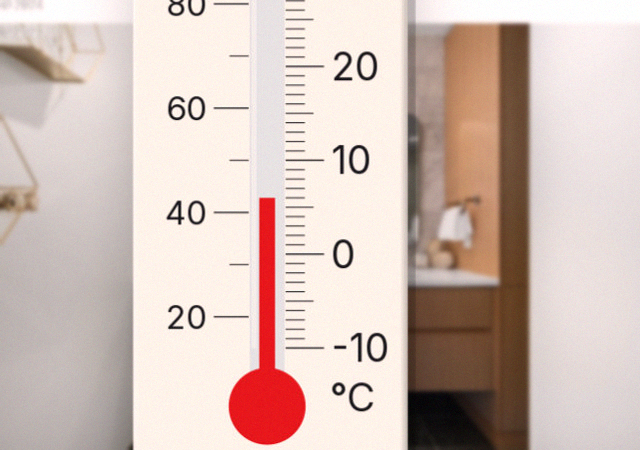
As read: 6 °C
